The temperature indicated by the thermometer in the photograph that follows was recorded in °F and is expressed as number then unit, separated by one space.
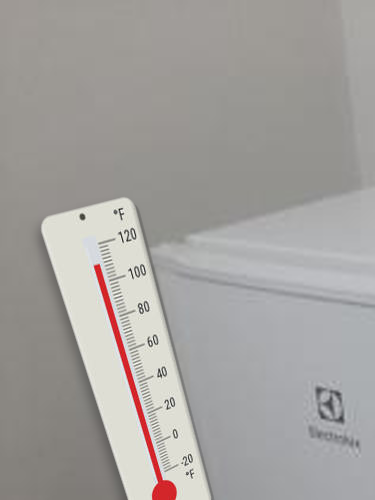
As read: 110 °F
